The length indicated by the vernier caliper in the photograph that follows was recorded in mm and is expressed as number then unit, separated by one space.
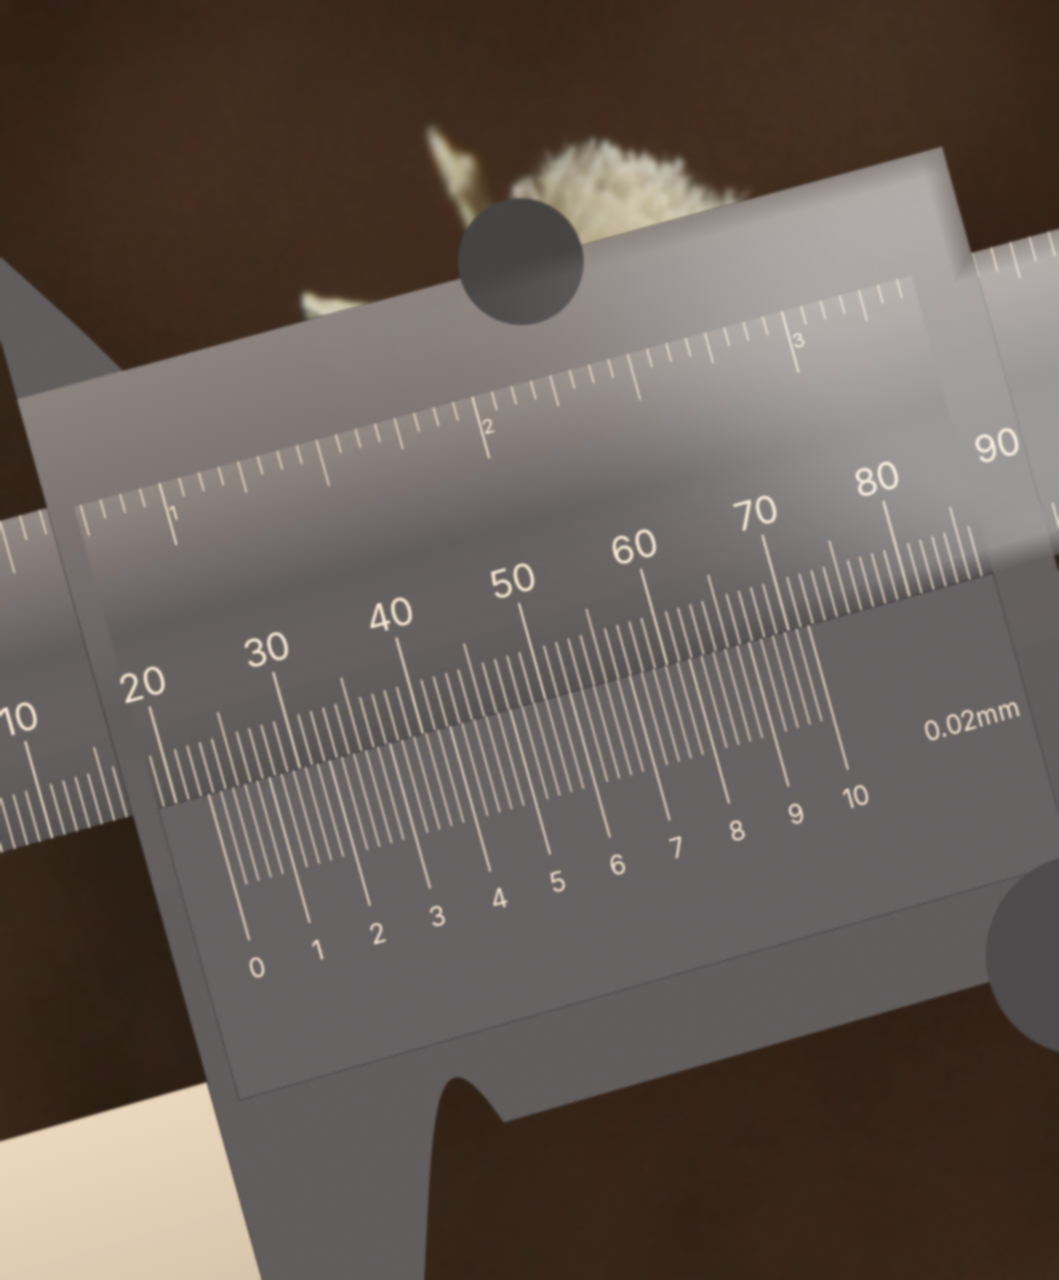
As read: 22.6 mm
